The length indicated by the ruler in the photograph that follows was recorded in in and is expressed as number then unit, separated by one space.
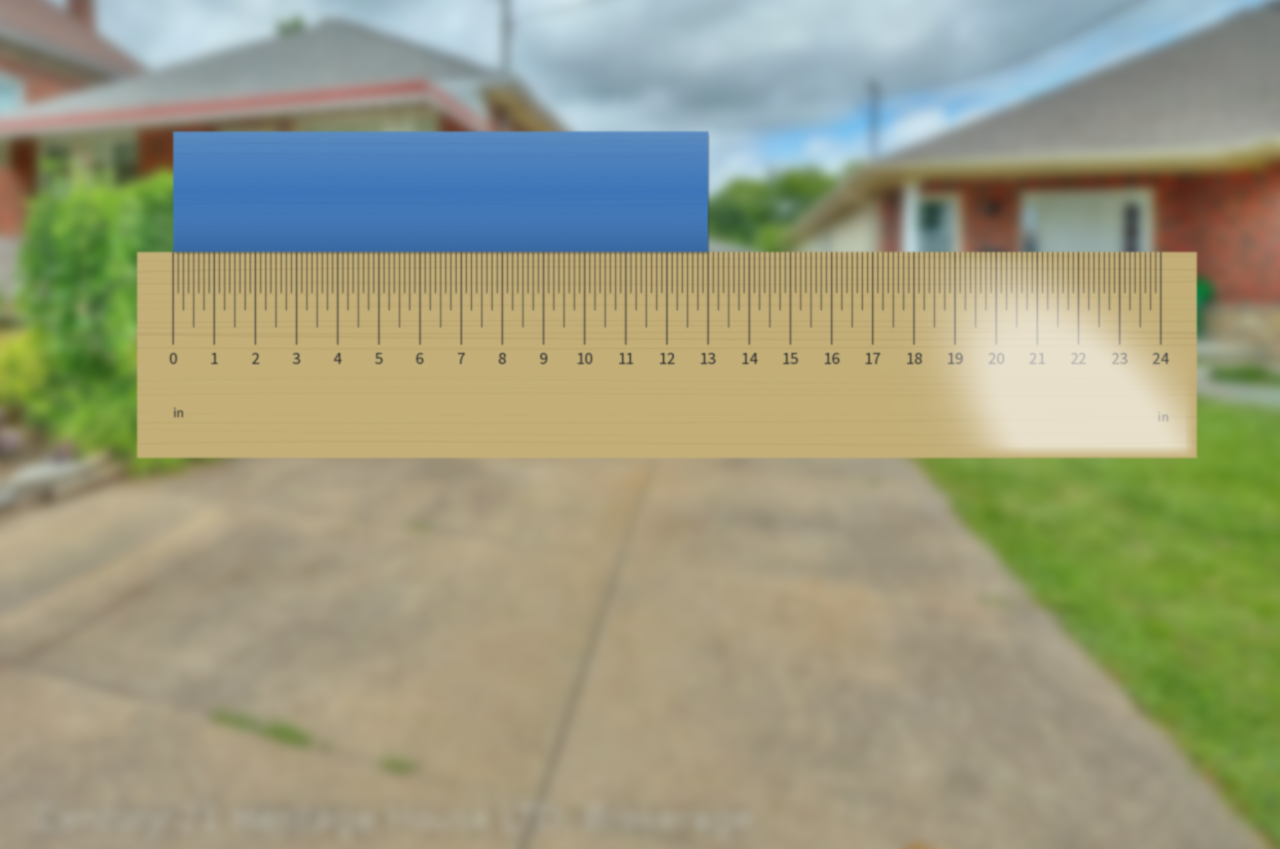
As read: 13 in
